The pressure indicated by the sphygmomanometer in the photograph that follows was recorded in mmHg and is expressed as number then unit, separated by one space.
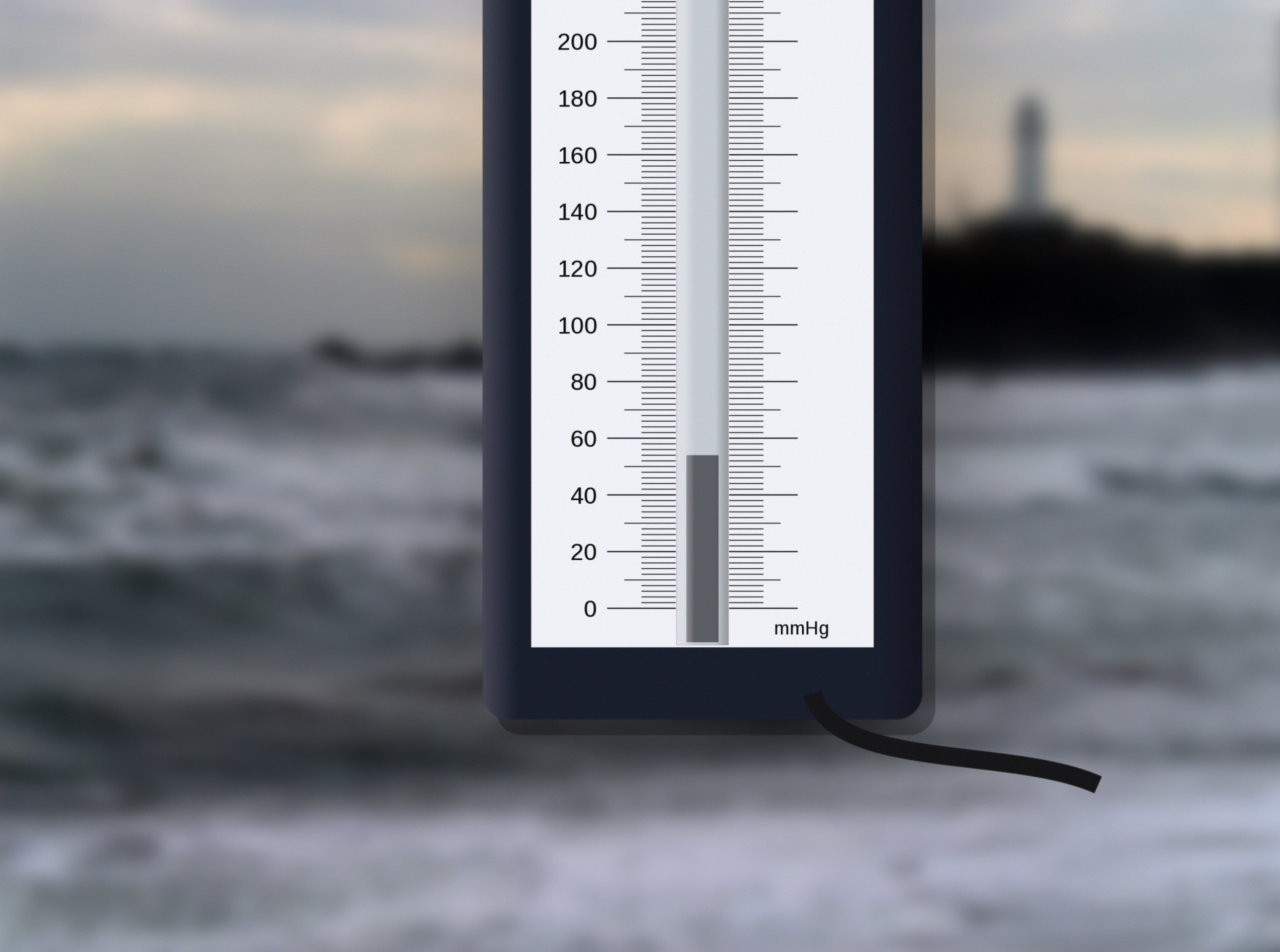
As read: 54 mmHg
